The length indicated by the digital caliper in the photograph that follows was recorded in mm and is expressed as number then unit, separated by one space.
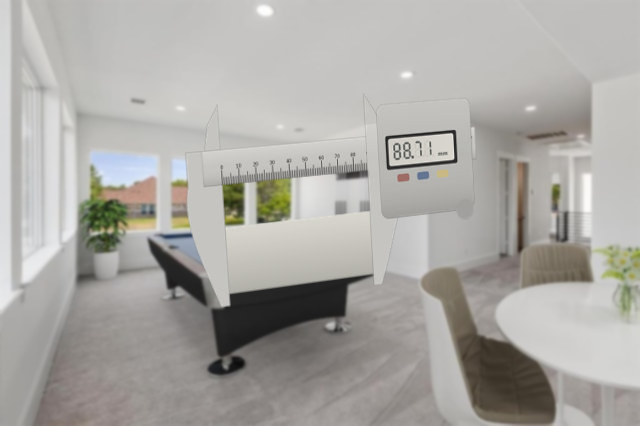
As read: 88.71 mm
